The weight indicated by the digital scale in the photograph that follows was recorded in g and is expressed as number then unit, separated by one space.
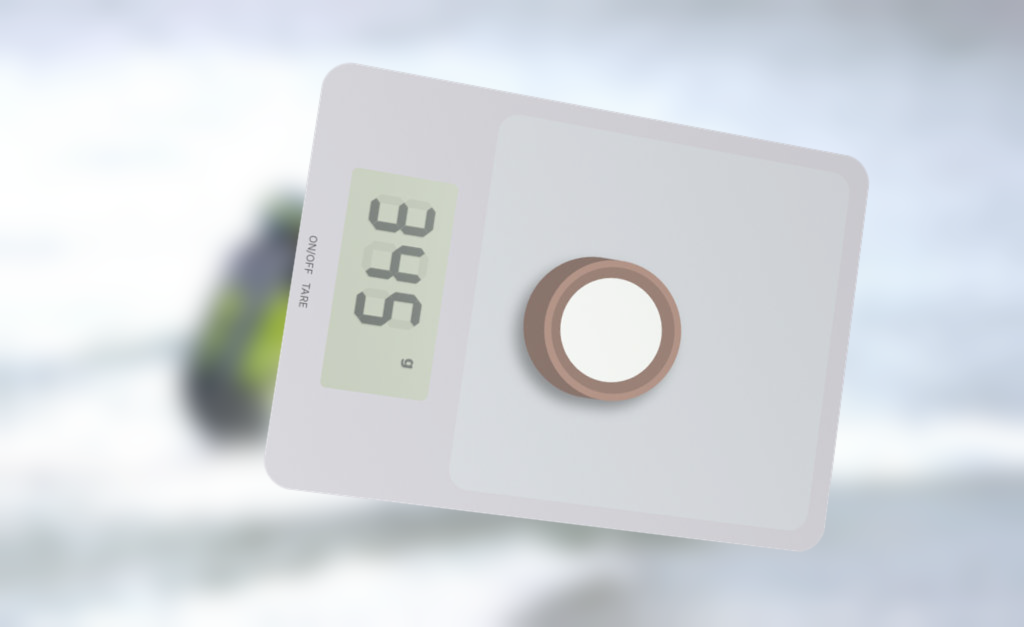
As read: 345 g
